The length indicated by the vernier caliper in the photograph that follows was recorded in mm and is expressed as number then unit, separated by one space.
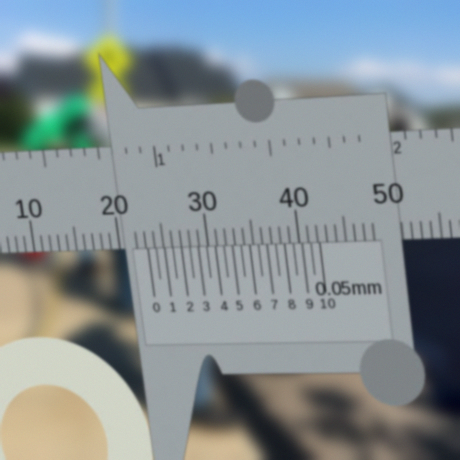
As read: 23.2 mm
